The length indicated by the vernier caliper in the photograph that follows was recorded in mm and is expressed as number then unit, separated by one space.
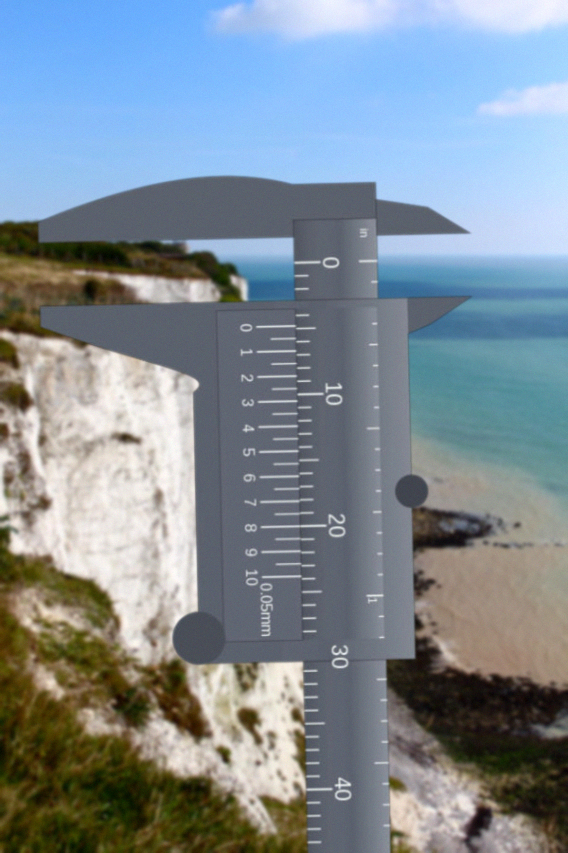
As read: 4.8 mm
